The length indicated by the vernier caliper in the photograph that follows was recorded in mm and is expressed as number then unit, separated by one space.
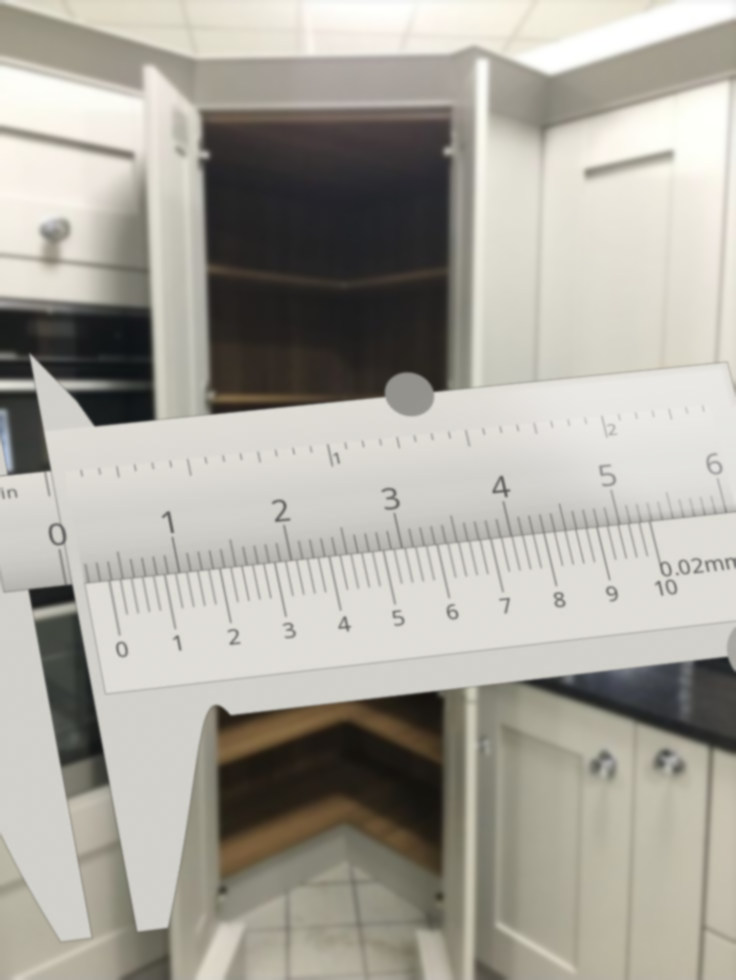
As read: 3.8 mm
